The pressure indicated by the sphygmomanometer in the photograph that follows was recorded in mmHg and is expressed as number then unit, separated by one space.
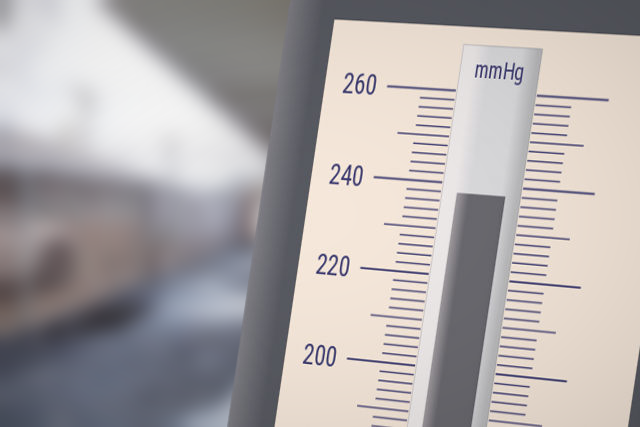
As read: 238 mmHg
